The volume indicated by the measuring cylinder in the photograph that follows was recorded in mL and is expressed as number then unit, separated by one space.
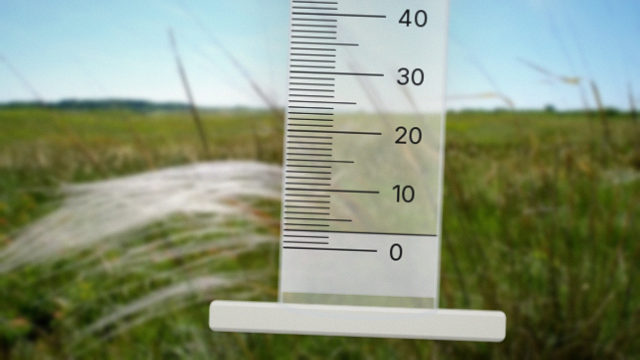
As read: 3 mL
